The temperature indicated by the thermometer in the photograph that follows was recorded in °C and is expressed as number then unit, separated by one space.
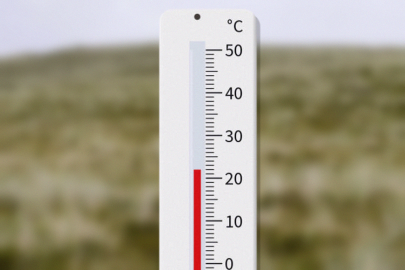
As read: 22 °C
